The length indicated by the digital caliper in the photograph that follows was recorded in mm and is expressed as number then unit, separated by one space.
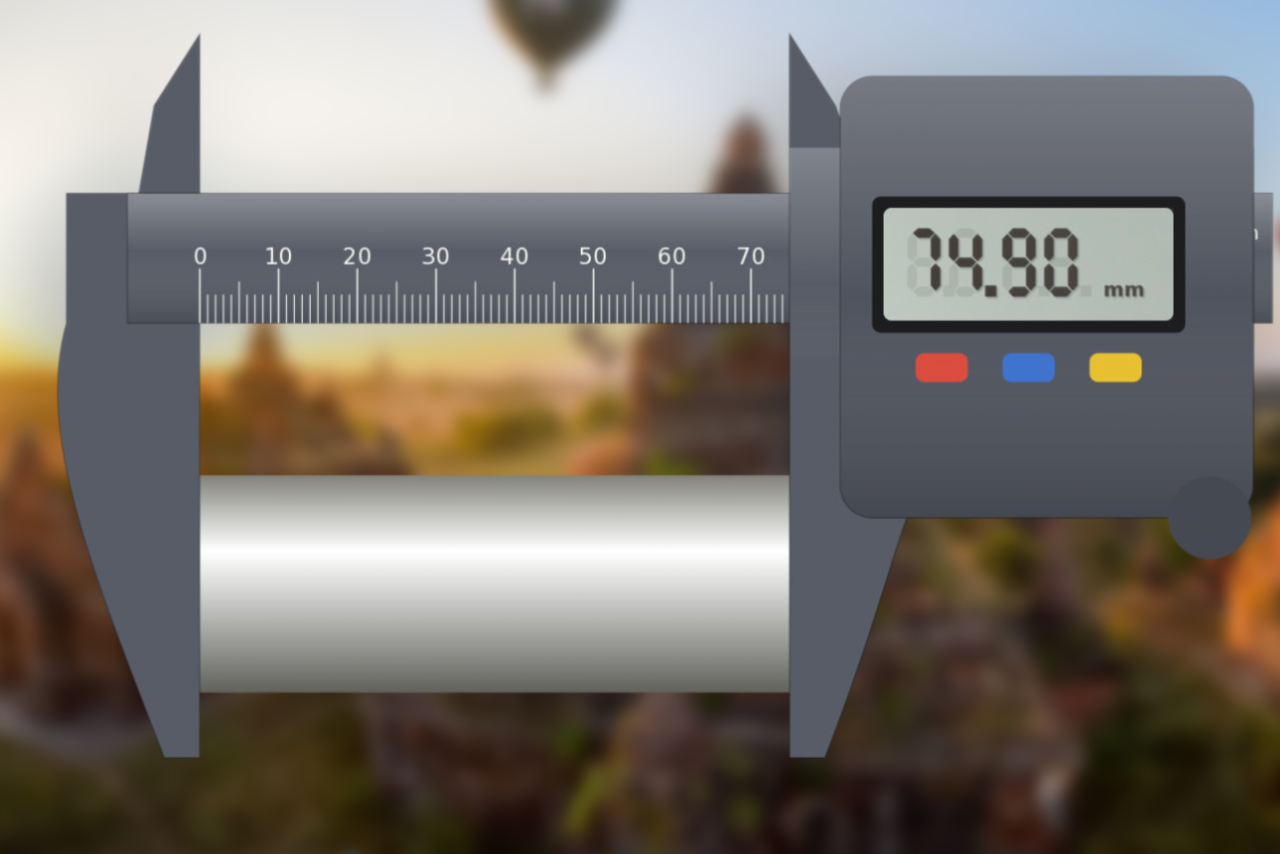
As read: 74.90 mm
